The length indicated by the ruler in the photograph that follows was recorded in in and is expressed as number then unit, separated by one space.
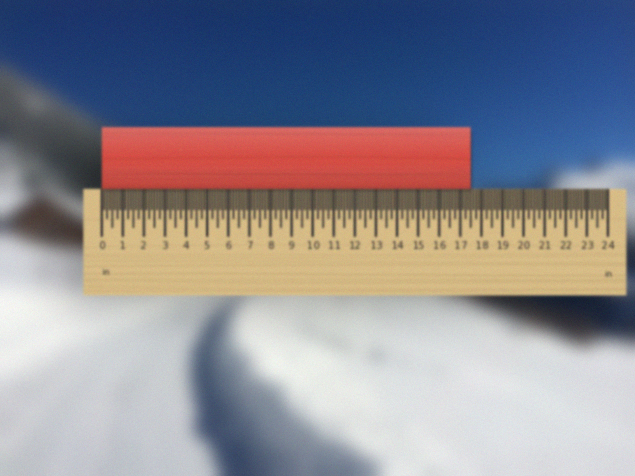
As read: 17.5 in
